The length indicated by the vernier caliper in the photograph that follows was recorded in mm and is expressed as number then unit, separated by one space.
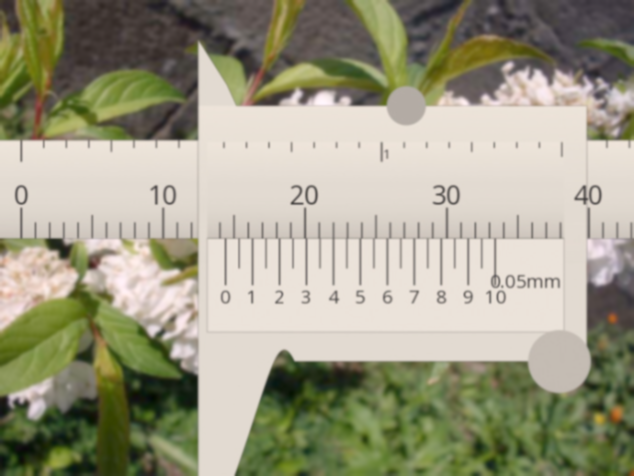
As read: 14.4 mm
